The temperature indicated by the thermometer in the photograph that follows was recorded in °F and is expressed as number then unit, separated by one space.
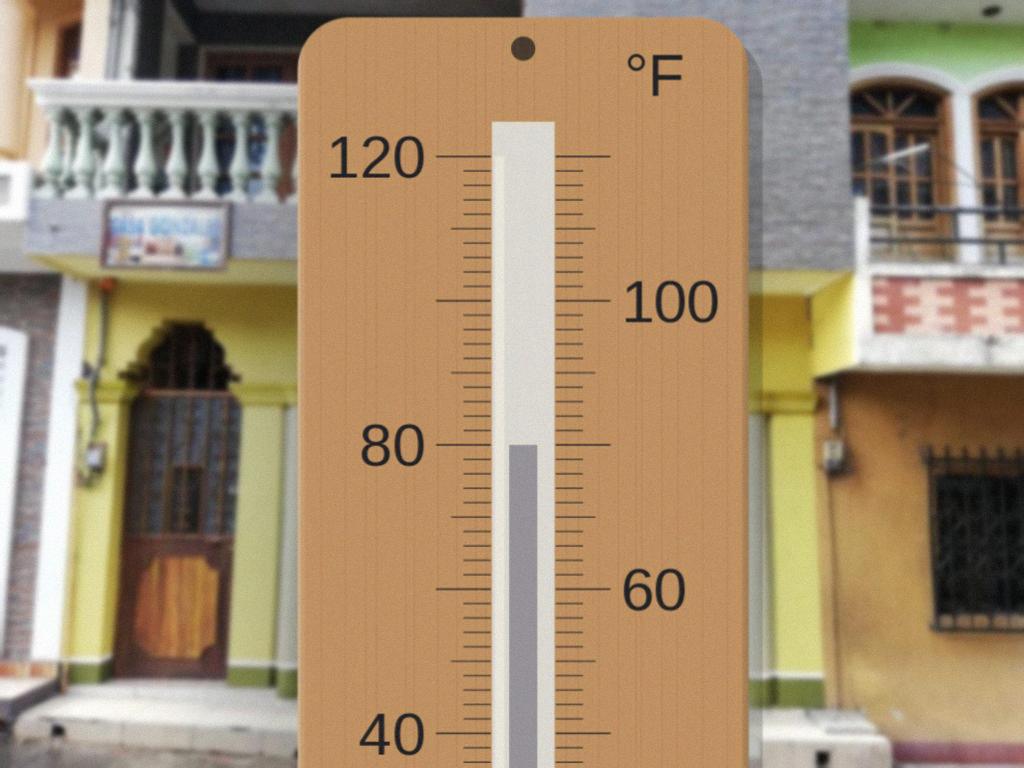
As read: 80 °F
